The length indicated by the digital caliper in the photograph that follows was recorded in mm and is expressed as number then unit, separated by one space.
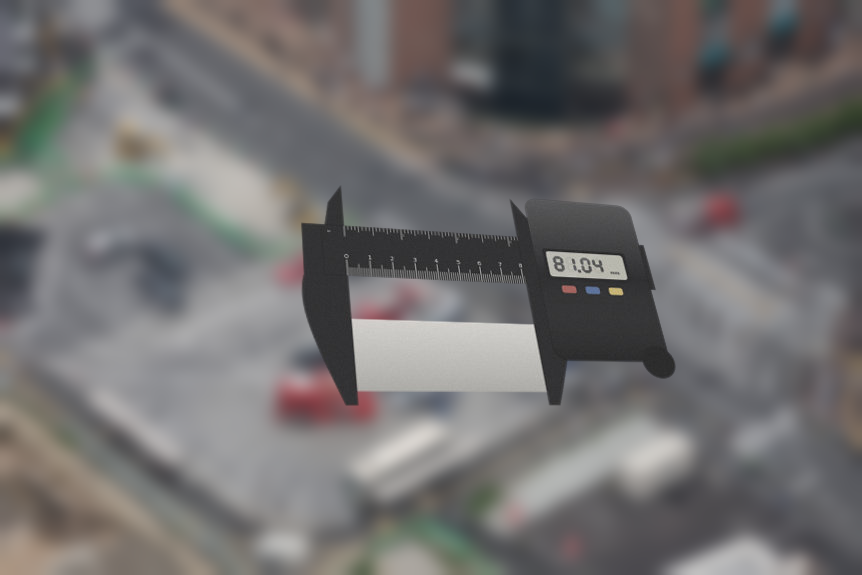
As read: 81.04 mm
